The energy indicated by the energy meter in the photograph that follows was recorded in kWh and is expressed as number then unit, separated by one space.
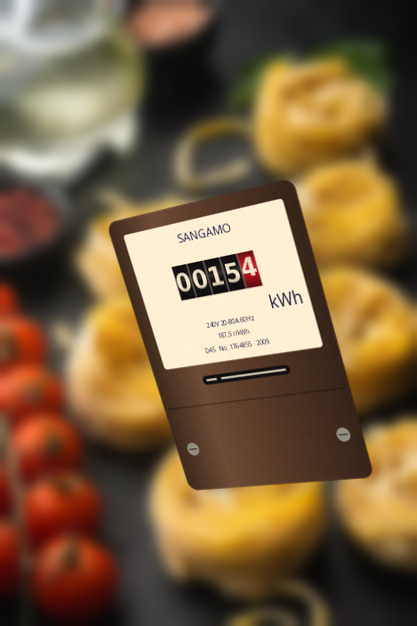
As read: 15.4 kWh
